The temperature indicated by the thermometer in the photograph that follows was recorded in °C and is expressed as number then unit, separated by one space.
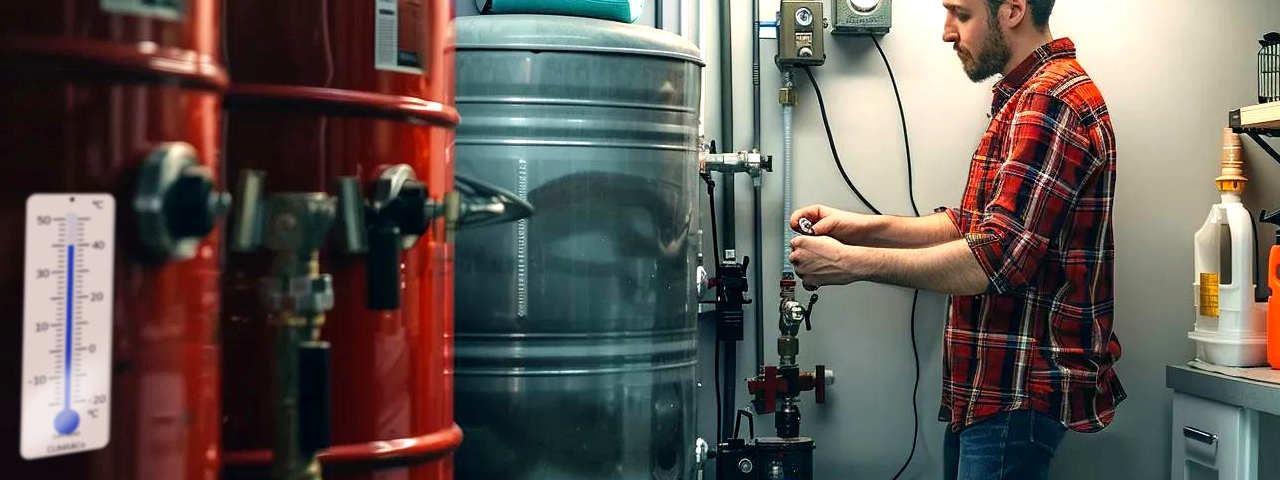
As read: 40 °C
